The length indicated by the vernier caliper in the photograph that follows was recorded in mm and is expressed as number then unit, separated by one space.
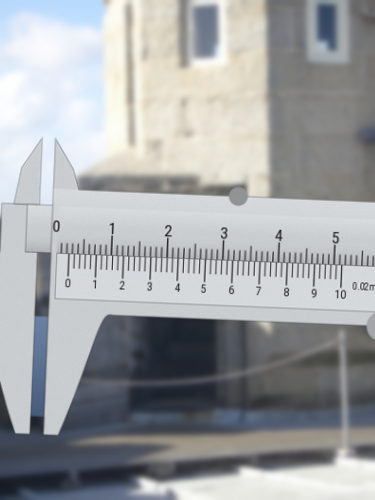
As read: 2.4 mm
